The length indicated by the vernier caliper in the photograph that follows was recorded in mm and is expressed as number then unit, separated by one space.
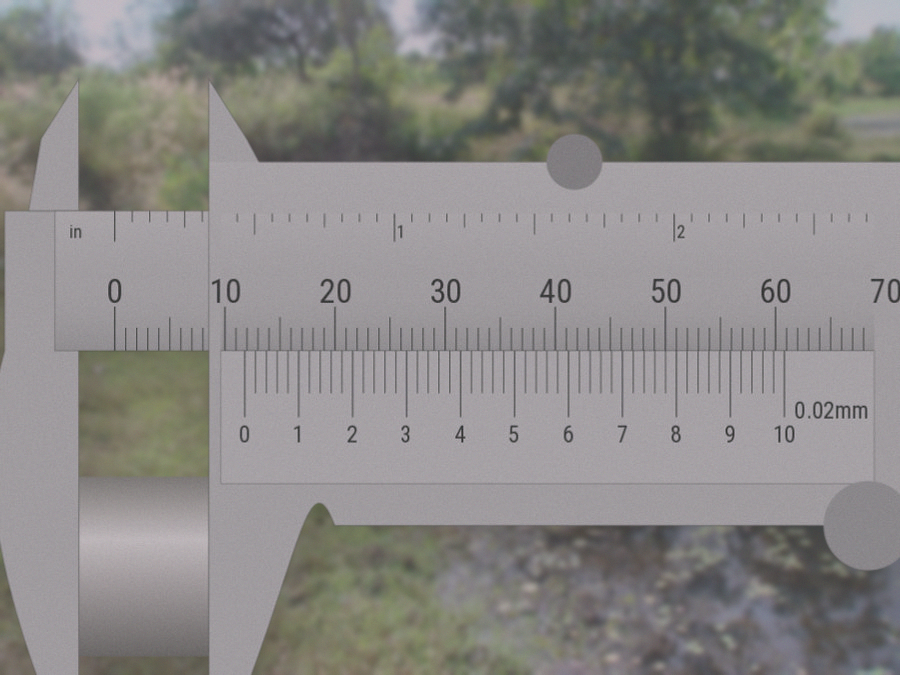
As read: 11.8 mm
